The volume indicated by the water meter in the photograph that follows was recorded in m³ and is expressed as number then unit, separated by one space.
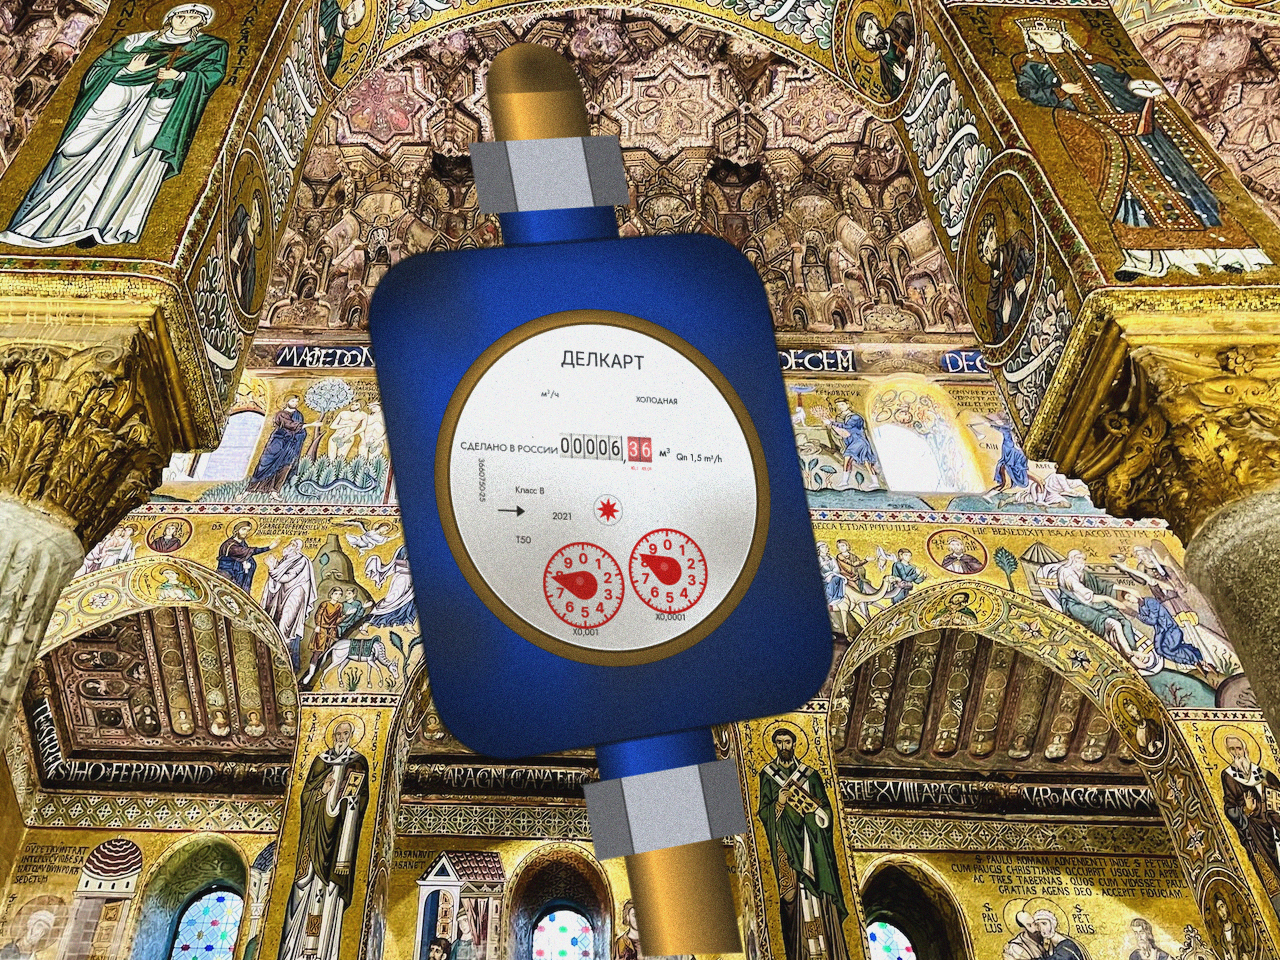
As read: 6.3678 m³
